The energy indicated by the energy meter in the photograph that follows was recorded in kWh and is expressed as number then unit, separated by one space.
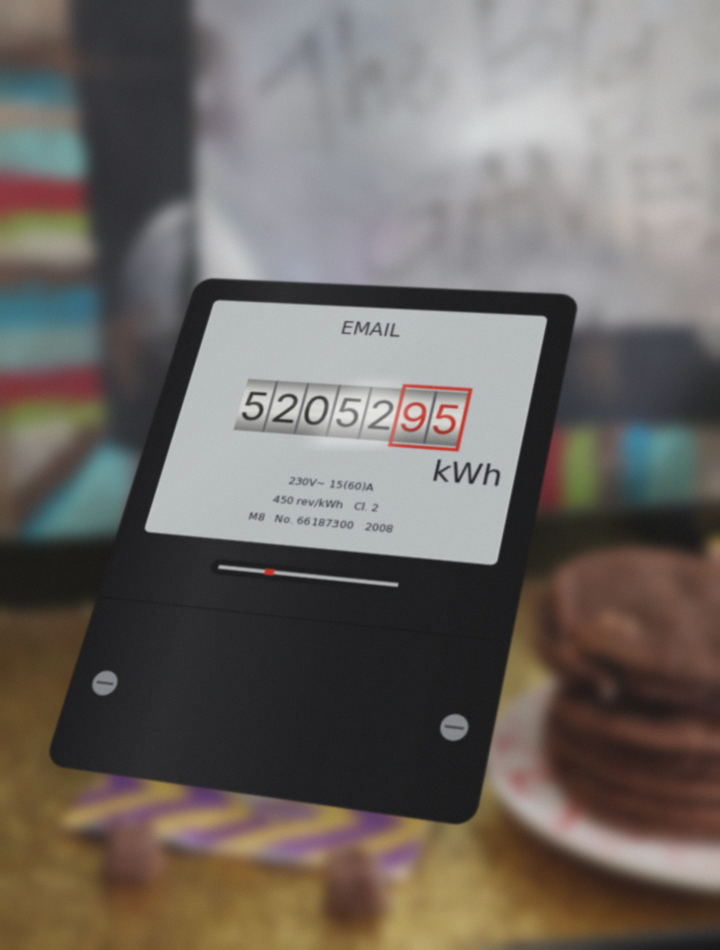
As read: 52052.95 kWh
